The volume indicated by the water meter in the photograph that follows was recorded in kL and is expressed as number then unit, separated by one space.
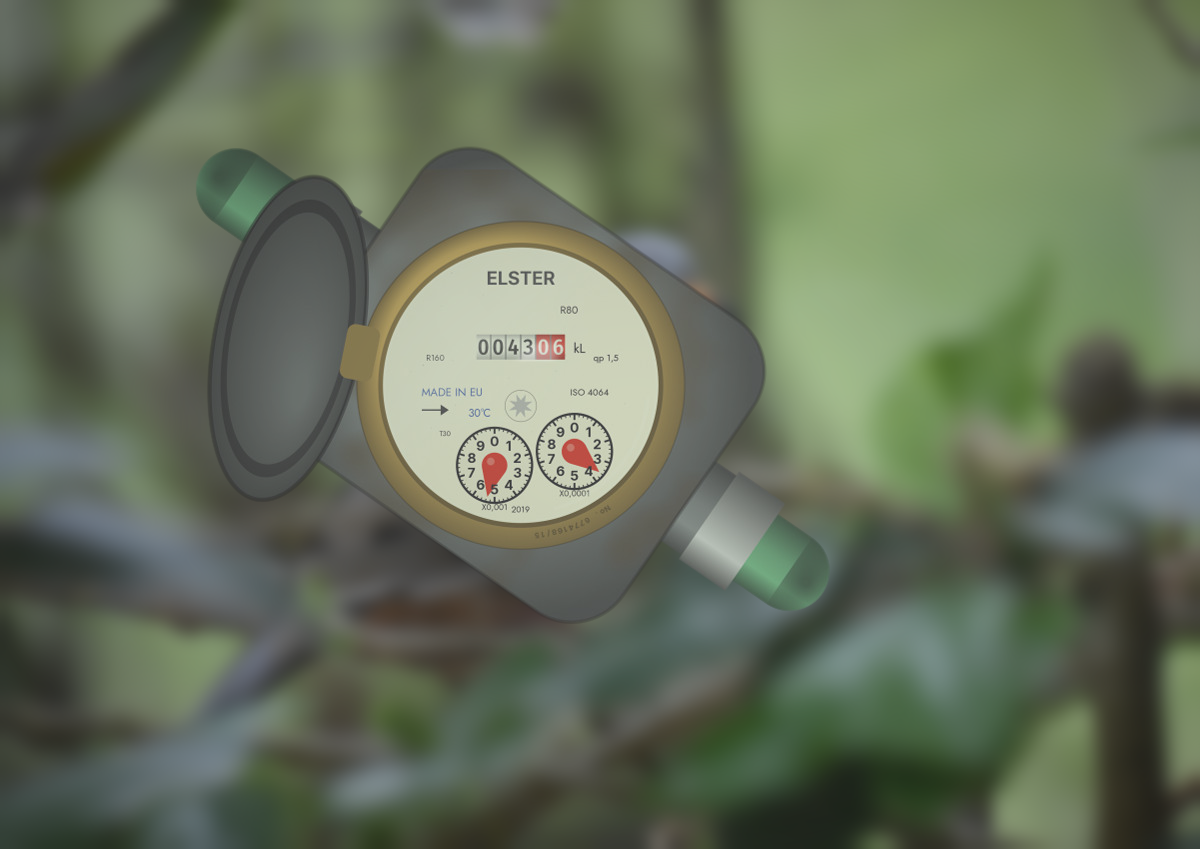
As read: 43.0653 kL
